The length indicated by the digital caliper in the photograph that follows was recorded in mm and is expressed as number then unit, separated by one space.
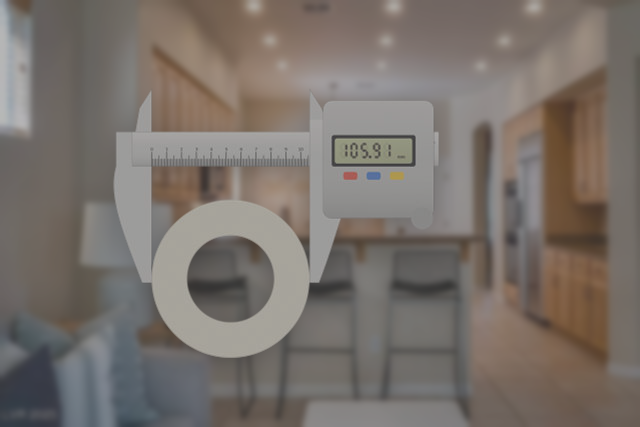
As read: 105.91 mm
